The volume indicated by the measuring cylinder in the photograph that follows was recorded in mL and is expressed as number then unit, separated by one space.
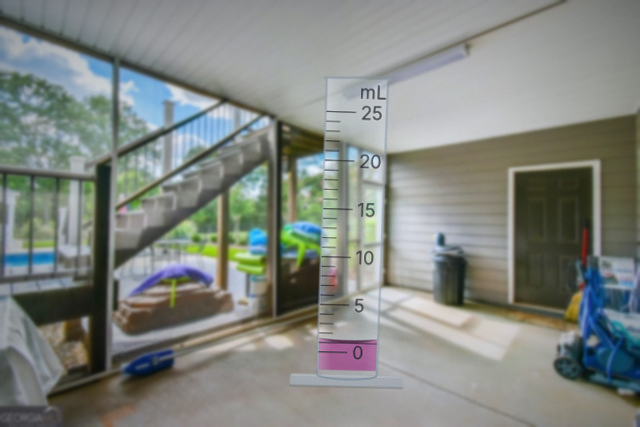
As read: 1 mL
